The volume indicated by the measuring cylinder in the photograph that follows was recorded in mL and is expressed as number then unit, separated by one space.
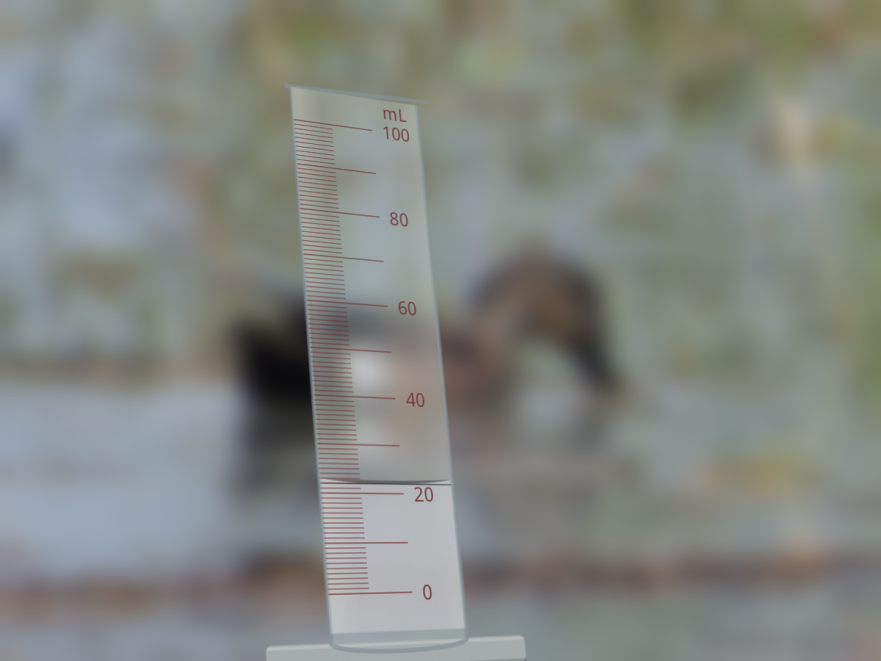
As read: 22 mL
